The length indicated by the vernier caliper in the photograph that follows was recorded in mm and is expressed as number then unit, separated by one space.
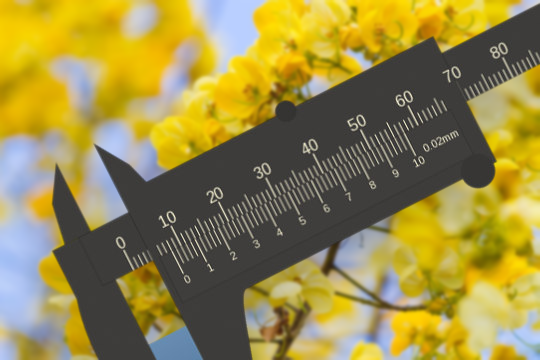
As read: 8.0 mm
